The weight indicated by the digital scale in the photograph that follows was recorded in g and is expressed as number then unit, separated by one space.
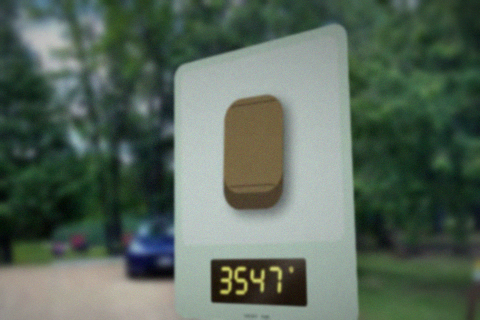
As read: 3547 g
